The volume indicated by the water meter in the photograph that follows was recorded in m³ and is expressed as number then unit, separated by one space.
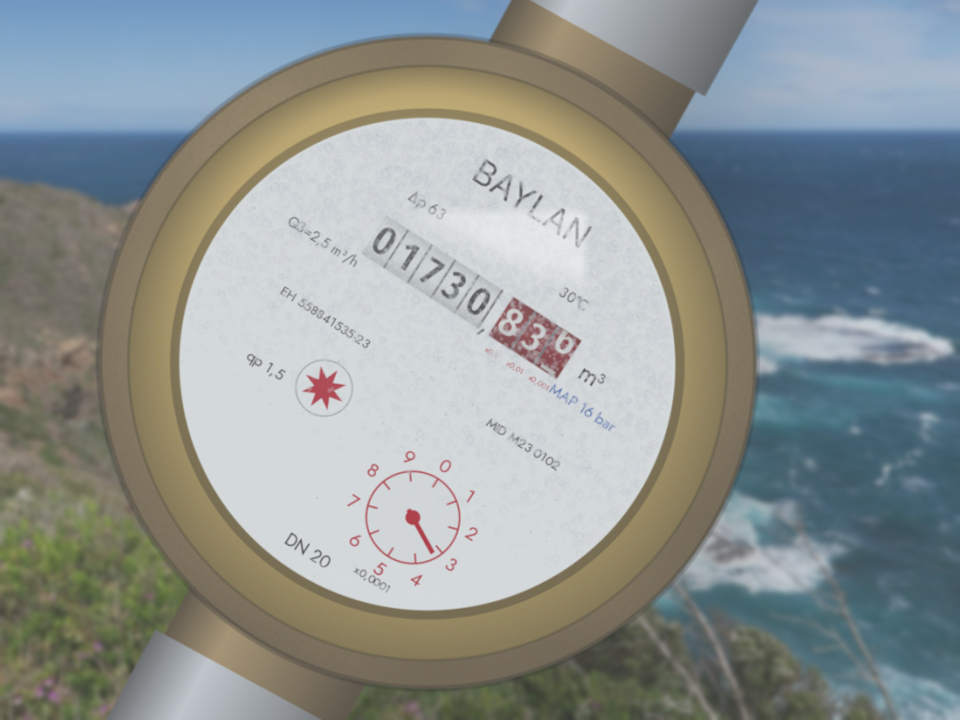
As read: 1730.8363 m³
